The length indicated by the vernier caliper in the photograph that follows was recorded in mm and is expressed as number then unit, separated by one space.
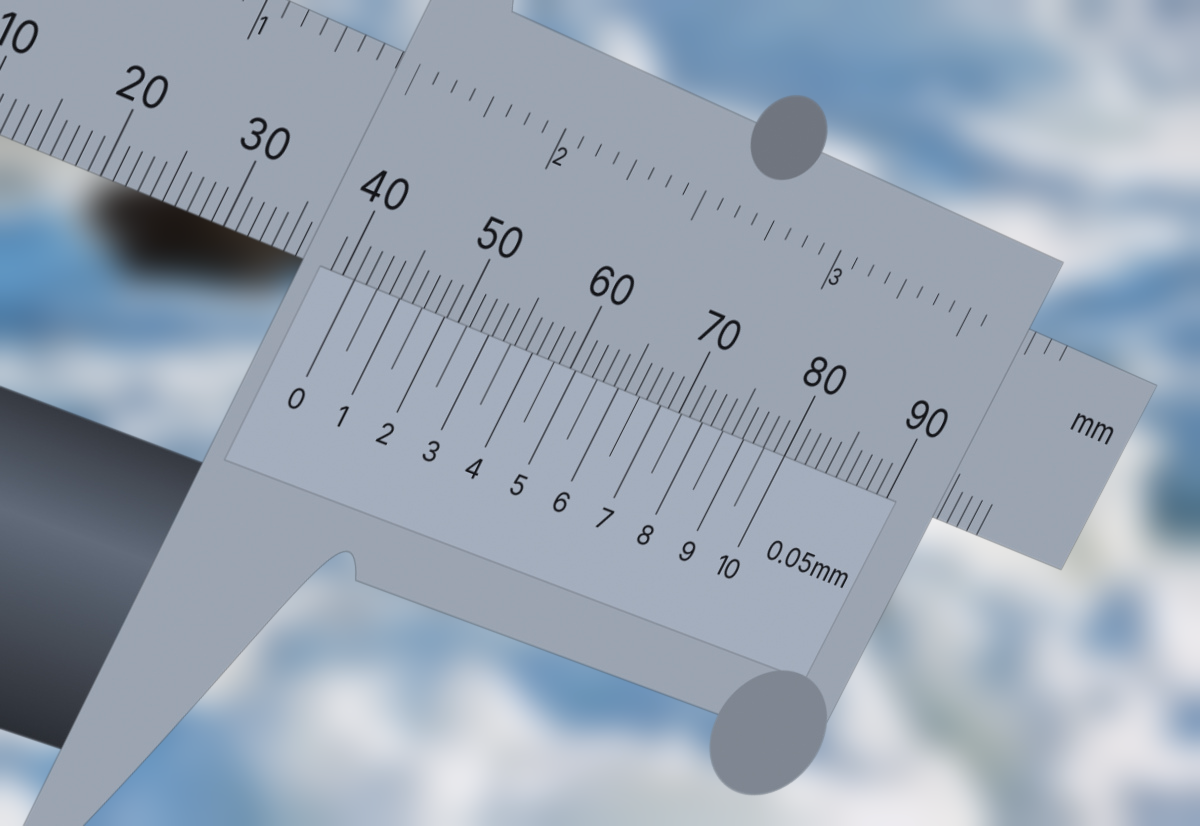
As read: 41.0 mm
